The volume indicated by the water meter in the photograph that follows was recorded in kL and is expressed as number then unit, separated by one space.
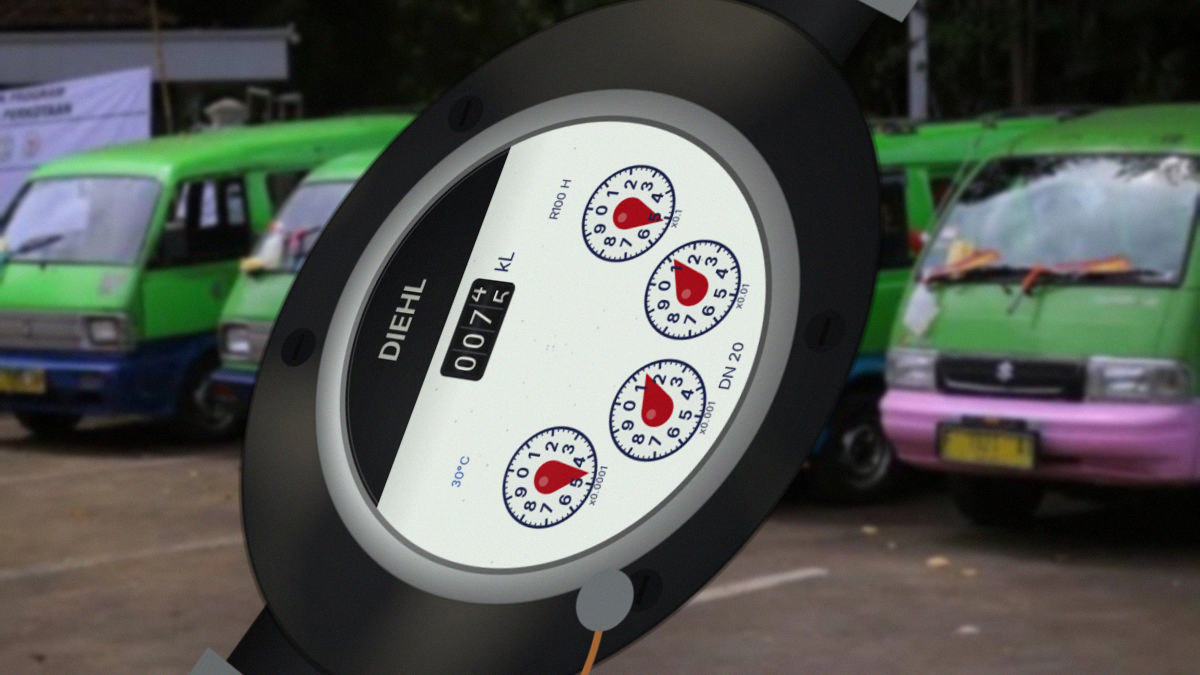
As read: 74.5114 kL
